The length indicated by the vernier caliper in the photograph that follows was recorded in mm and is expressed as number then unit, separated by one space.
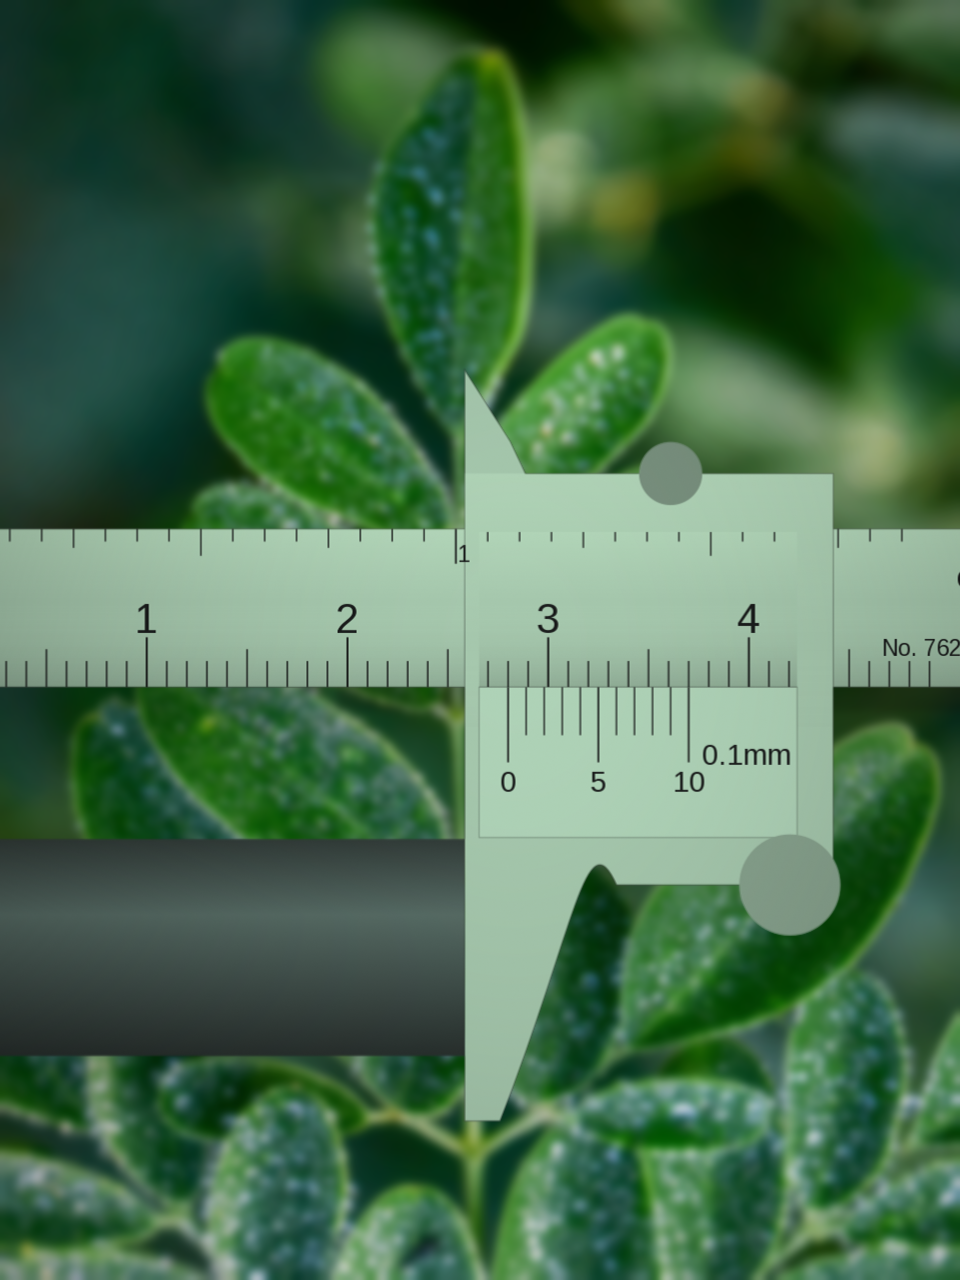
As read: 28.0 mm
